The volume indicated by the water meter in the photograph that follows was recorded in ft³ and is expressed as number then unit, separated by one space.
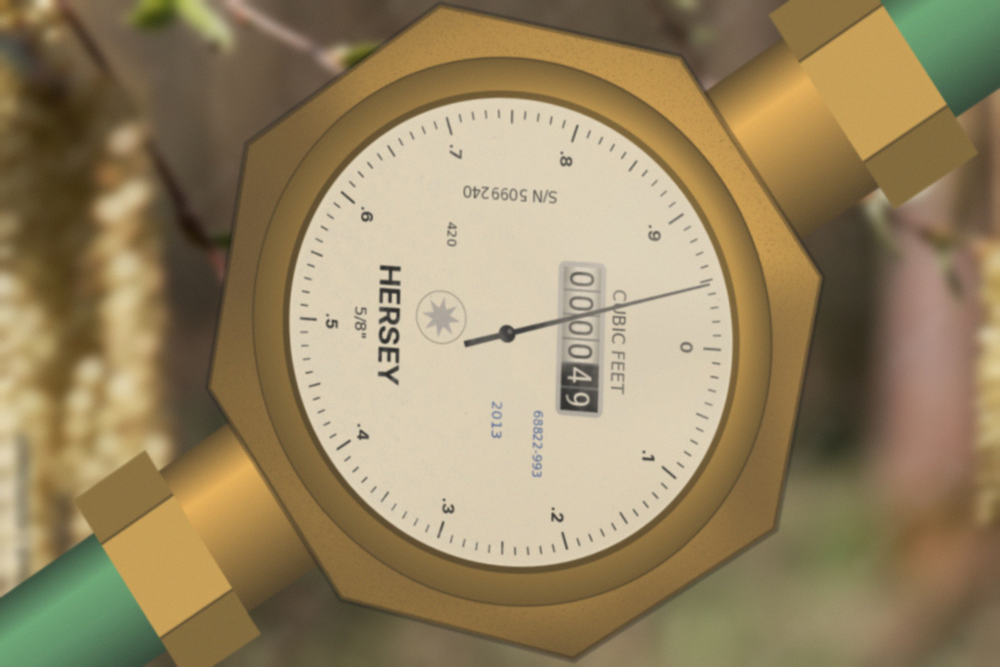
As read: 48.95 ft³
